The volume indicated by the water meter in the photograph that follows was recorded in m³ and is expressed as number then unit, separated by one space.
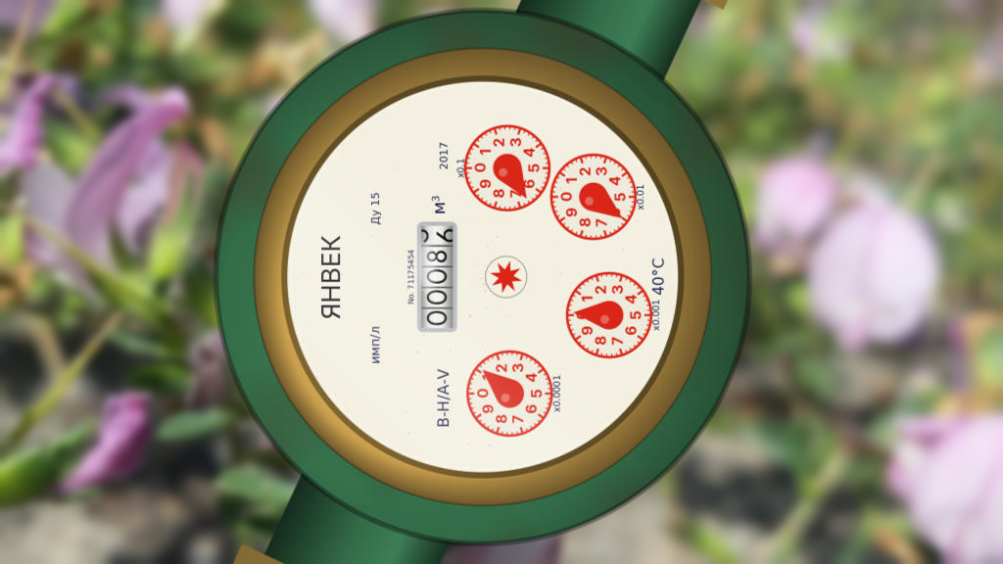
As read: 85.6601 m³
